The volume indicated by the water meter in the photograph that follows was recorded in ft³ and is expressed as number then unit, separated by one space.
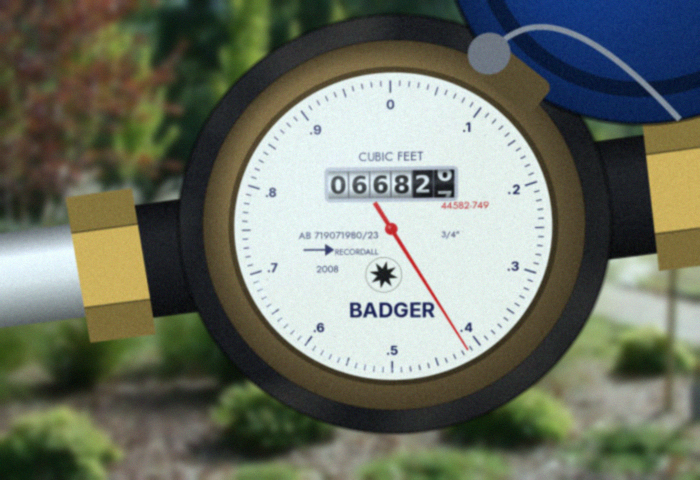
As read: 66826.41 ft³
